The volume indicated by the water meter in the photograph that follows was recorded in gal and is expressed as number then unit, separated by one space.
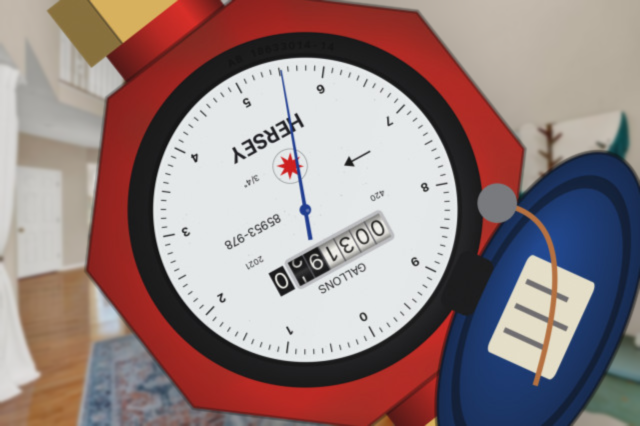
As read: 31915.5 gal
